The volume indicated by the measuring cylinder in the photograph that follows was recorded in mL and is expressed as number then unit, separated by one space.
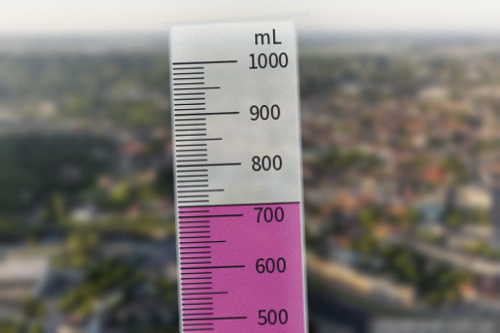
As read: 720 mL
